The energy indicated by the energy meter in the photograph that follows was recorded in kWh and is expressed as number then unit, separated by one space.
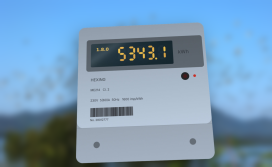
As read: 5343.1 kWh
